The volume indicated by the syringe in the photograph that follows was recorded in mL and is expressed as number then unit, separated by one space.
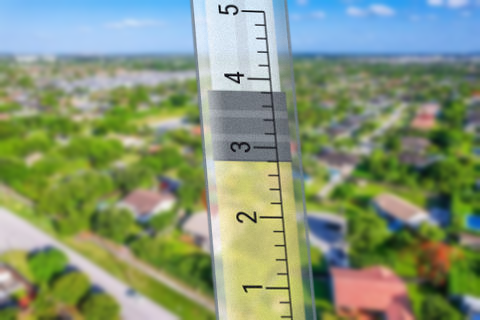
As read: 2.8 mL
